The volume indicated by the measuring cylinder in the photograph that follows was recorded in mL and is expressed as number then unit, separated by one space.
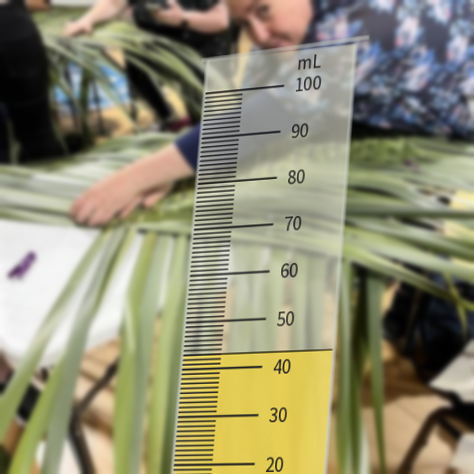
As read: 43 mL
